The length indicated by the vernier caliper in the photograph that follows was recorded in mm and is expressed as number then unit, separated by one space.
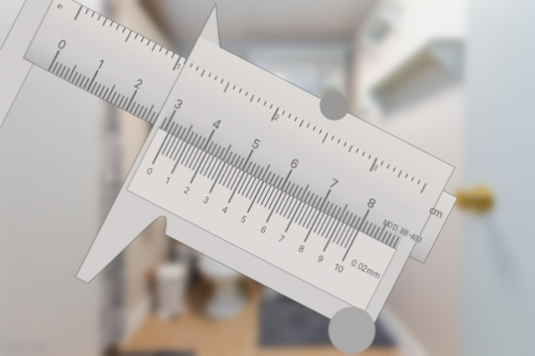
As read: 31.0 mm
